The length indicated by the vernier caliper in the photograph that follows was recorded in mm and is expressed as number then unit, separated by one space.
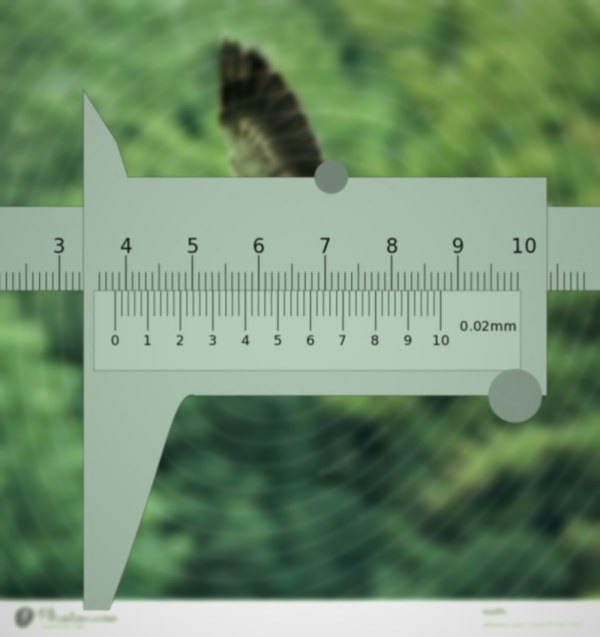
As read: 38.4 mm
